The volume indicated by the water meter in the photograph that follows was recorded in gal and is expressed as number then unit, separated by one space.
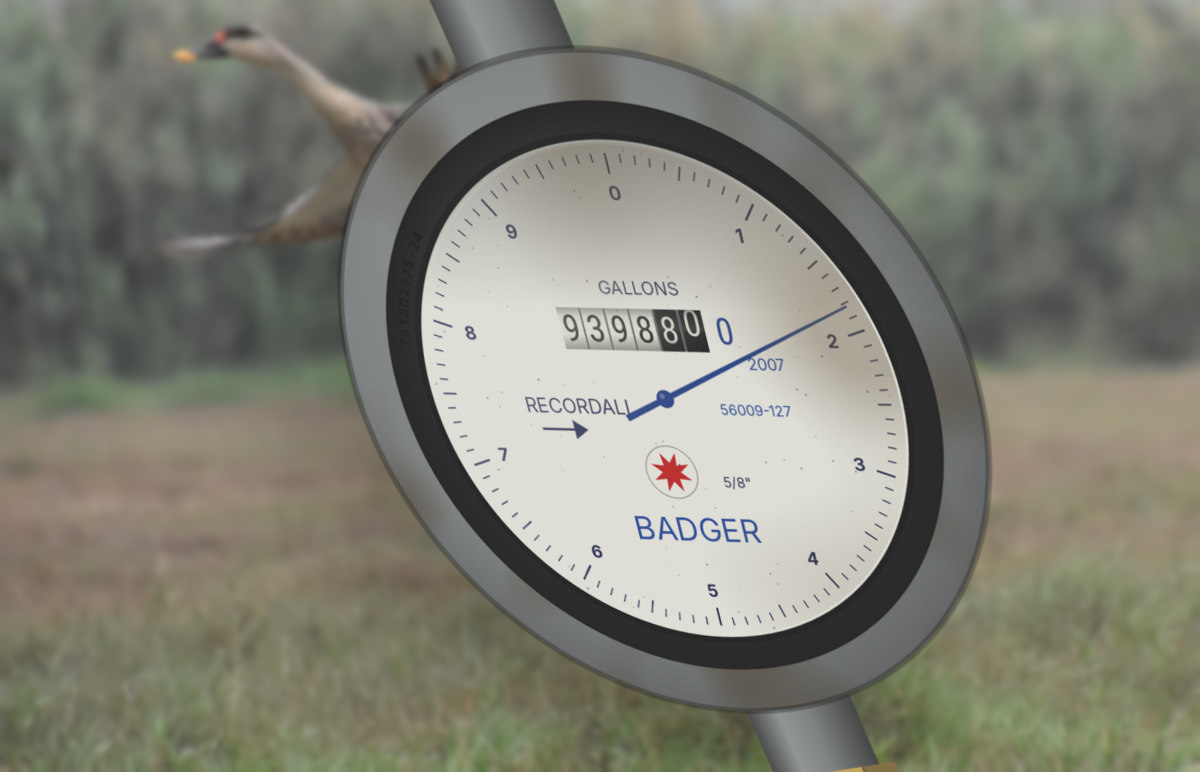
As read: 9398801.8 gal
